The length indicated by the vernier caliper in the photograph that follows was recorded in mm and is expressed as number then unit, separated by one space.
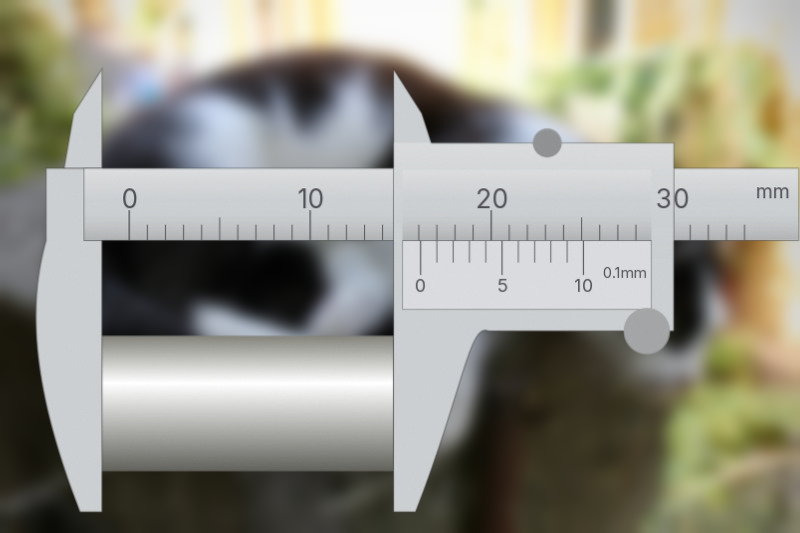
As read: 16.1 mm
